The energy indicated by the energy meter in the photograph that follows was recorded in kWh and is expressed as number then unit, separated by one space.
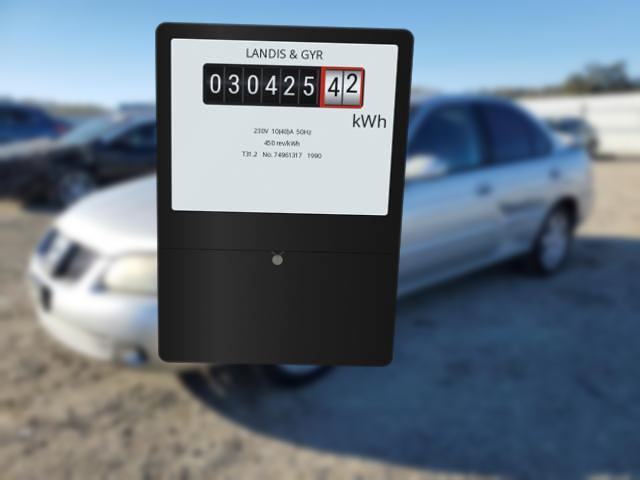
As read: 30425.42 kWh
